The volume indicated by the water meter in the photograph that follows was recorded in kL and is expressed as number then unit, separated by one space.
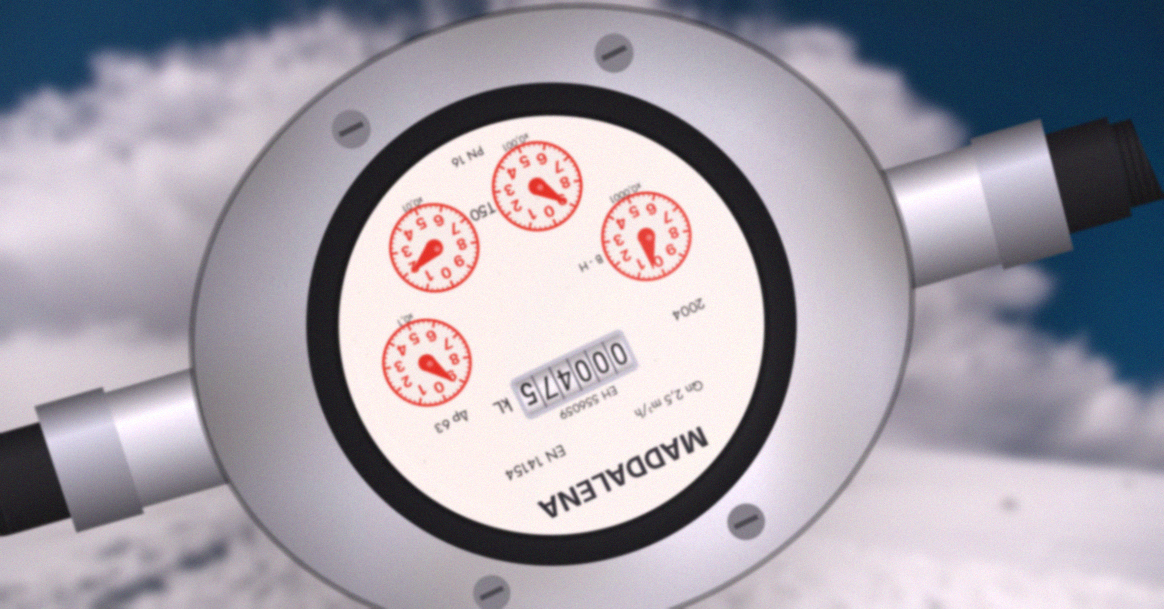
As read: 474.9190 kL
